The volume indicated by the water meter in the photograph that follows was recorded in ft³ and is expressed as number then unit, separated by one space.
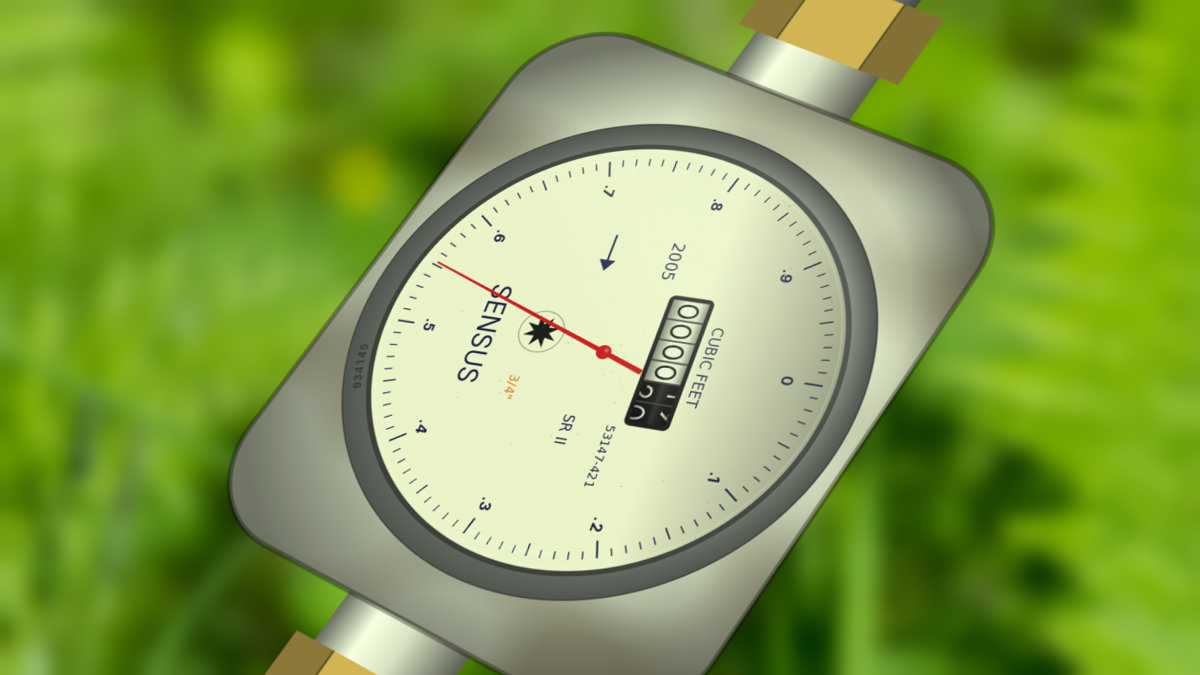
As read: 19.55 ft³
